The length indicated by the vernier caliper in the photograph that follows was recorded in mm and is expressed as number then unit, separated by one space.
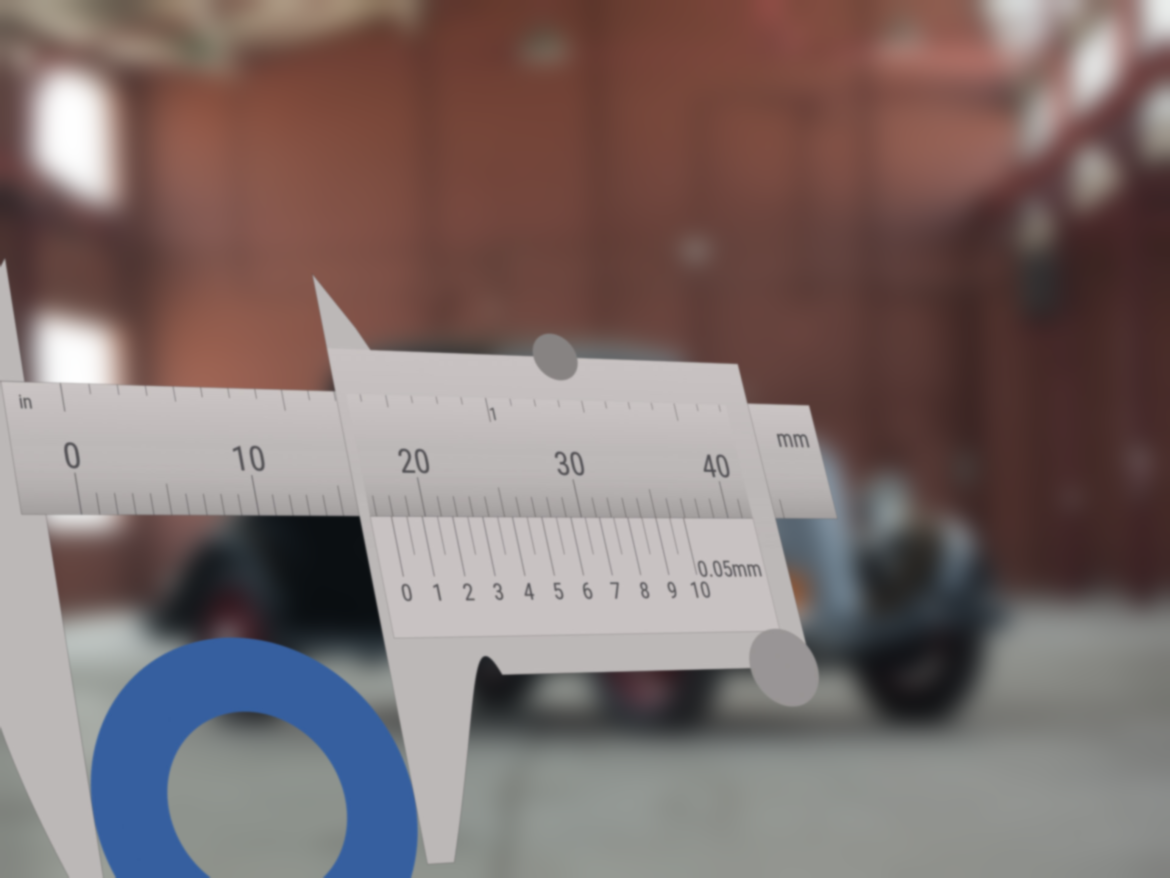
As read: 17.9 mm
